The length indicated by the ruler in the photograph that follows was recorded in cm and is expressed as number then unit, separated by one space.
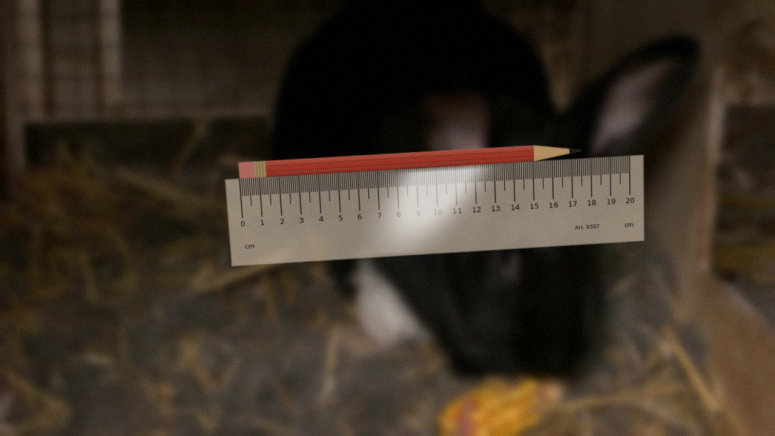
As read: 17.5 cm
